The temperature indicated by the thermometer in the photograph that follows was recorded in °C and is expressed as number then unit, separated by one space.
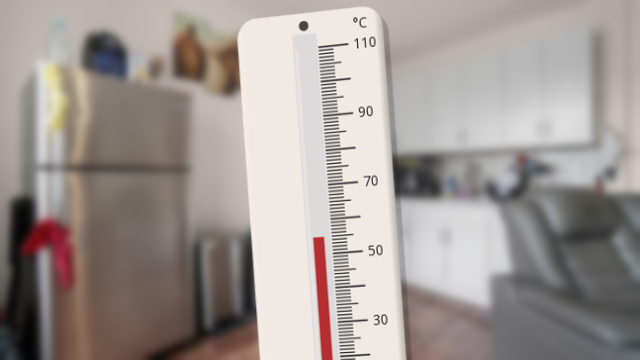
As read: 55 °C
